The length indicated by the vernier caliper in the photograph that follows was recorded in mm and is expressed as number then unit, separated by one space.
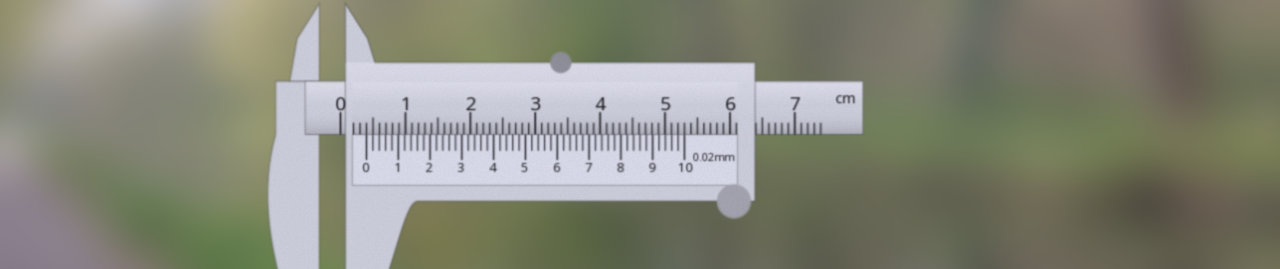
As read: 4.0 mm
